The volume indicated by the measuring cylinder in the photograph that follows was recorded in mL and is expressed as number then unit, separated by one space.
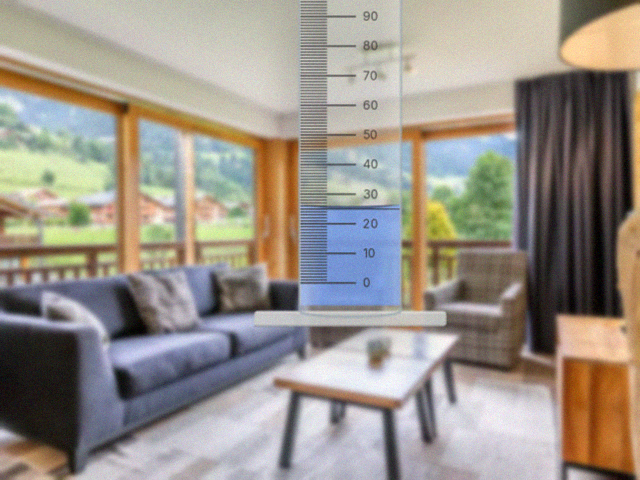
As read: 25 mL
